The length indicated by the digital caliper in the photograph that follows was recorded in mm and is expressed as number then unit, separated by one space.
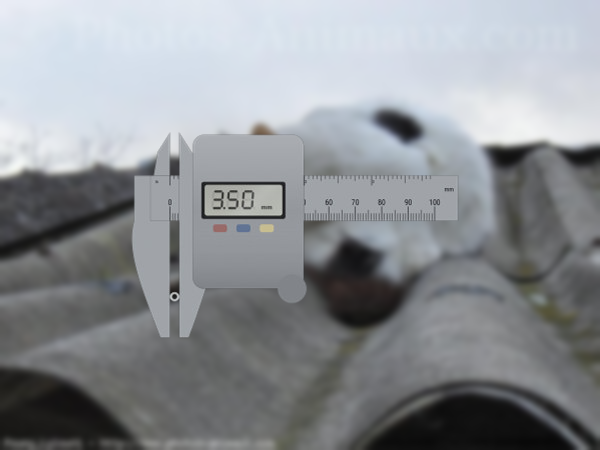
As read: 3.50 mm
